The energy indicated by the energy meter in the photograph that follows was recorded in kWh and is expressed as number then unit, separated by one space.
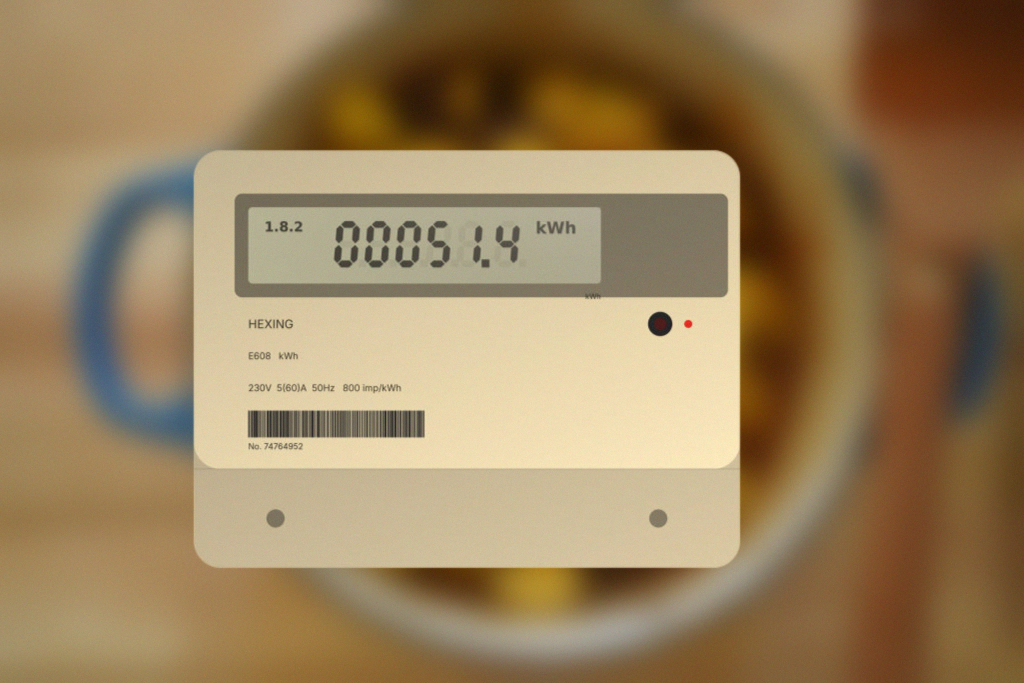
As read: 51.4 kWh
